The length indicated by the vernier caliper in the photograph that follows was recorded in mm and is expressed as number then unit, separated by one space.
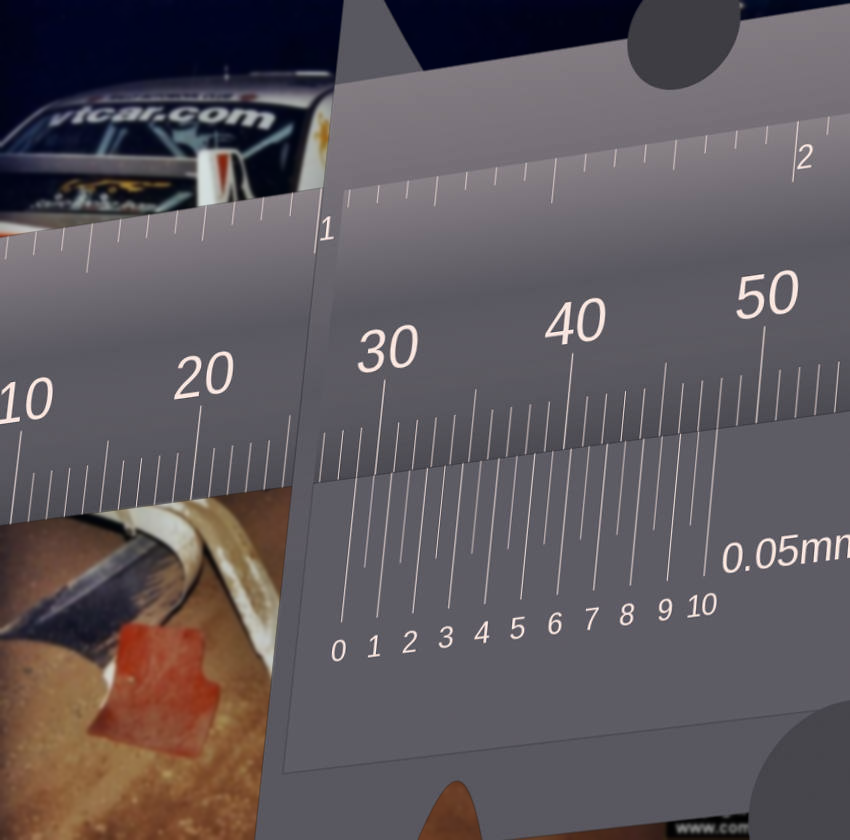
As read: 29.0 mm
